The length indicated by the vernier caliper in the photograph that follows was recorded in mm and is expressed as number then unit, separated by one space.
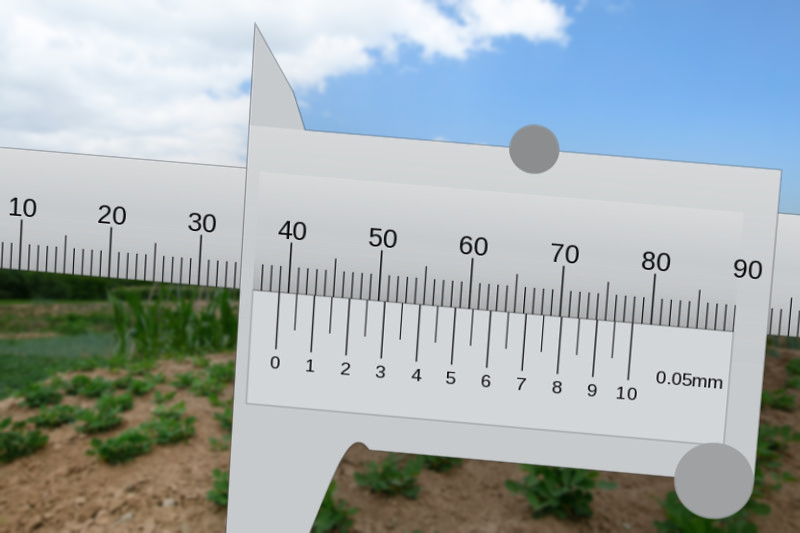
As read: 39.0 mm
